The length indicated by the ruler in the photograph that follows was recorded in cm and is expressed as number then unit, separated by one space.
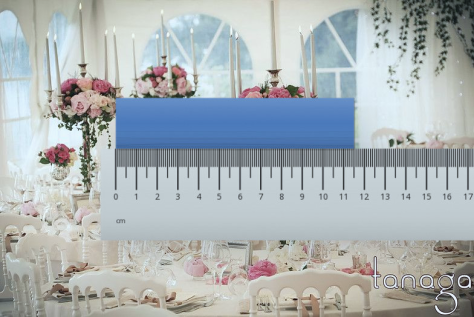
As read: 11.5 cm
